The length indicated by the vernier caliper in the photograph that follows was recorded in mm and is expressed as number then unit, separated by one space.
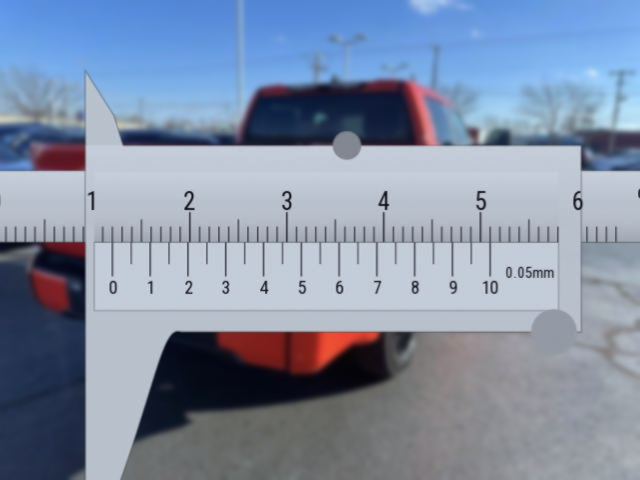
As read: 12.0 mm
